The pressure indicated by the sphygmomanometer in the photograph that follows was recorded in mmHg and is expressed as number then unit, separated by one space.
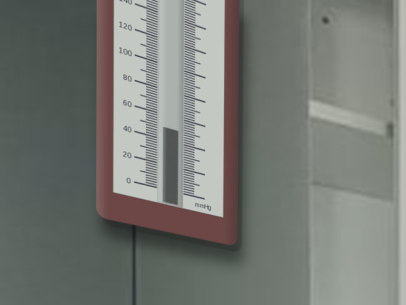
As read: 50 mmHg
